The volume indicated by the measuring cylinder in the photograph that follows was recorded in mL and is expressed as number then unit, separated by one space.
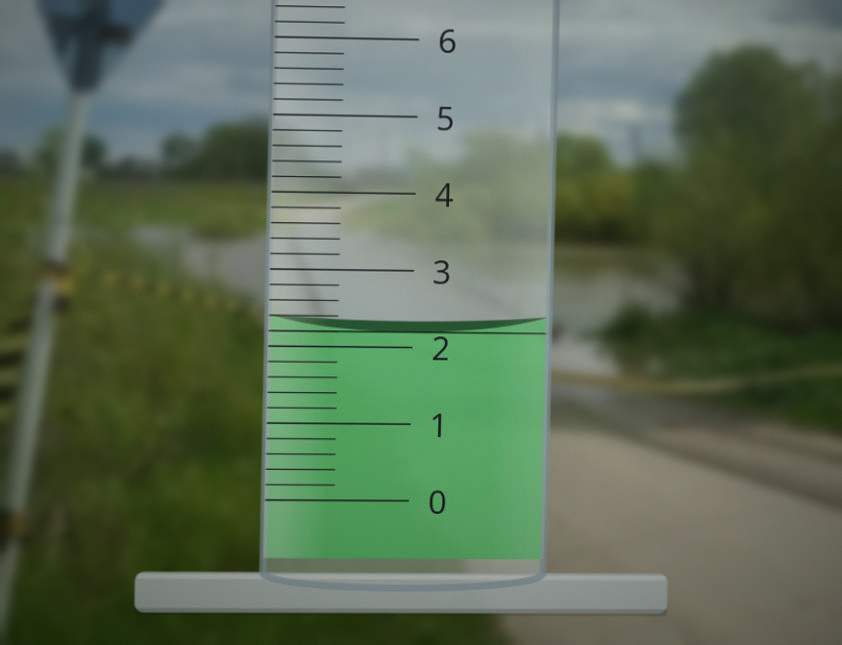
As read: 2.2 mL
